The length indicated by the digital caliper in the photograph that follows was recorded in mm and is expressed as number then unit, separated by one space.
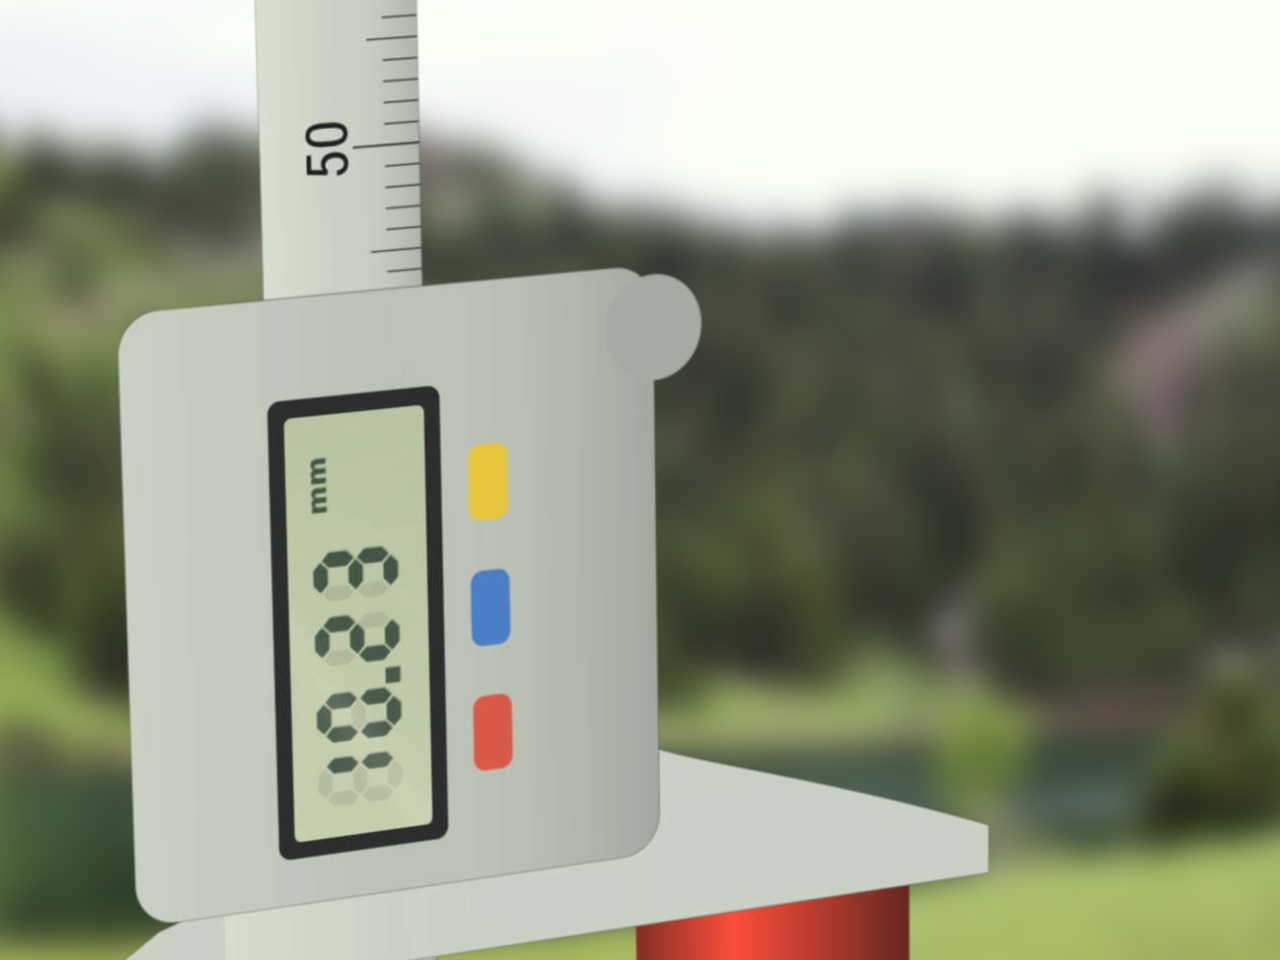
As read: 10.23 mm
